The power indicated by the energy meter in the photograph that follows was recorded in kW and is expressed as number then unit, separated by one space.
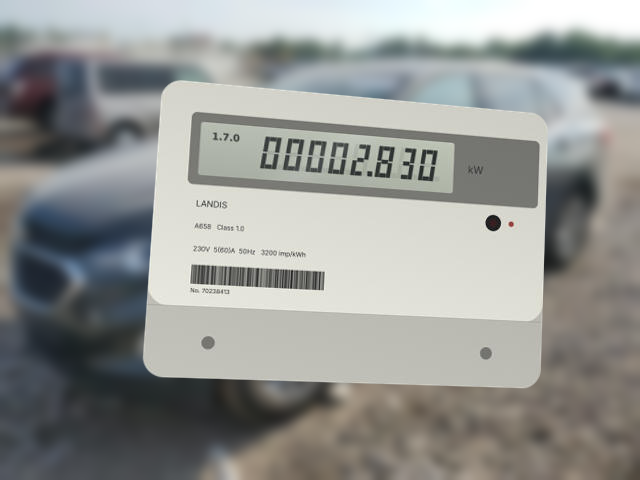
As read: 2.830 kW
